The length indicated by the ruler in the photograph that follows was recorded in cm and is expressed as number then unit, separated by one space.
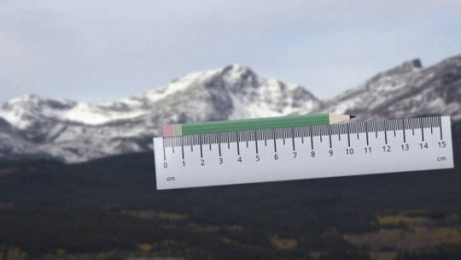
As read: 10.5 cm
